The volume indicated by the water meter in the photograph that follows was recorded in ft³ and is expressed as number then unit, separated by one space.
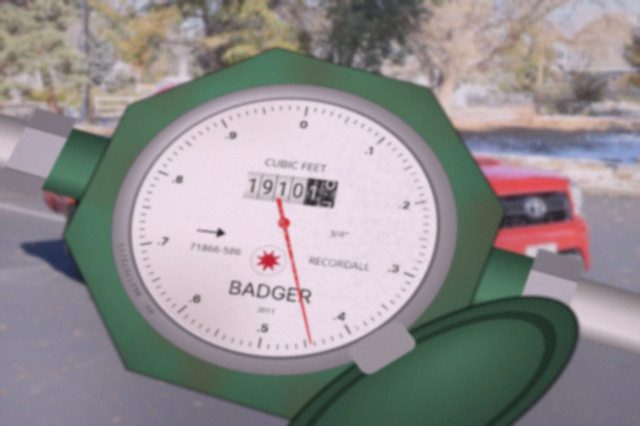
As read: 191016.44 ft³
